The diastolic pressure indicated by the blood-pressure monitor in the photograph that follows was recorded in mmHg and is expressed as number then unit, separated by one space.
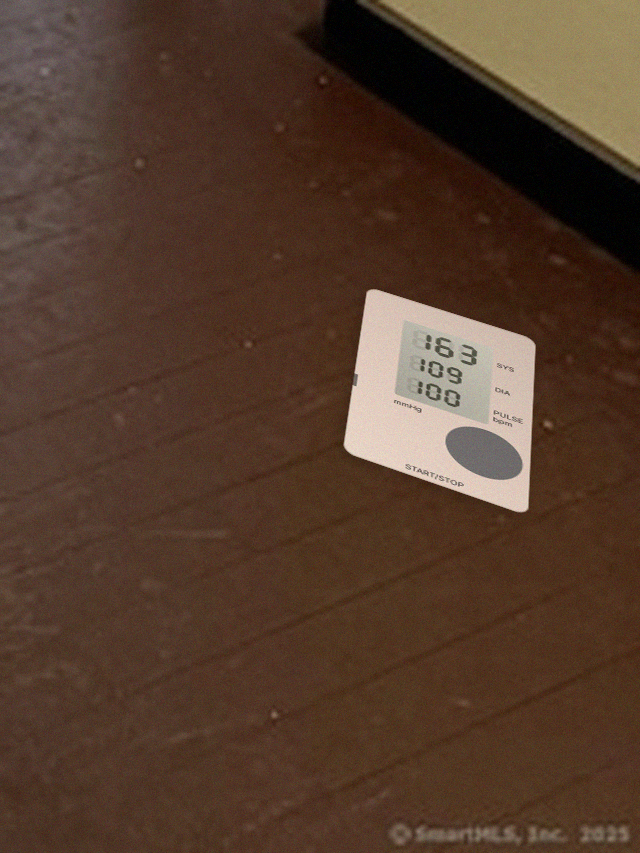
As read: 109 mmHg
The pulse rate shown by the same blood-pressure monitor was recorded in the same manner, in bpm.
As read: 100 bpm
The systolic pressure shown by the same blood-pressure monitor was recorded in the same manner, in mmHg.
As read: 163 mmHg
